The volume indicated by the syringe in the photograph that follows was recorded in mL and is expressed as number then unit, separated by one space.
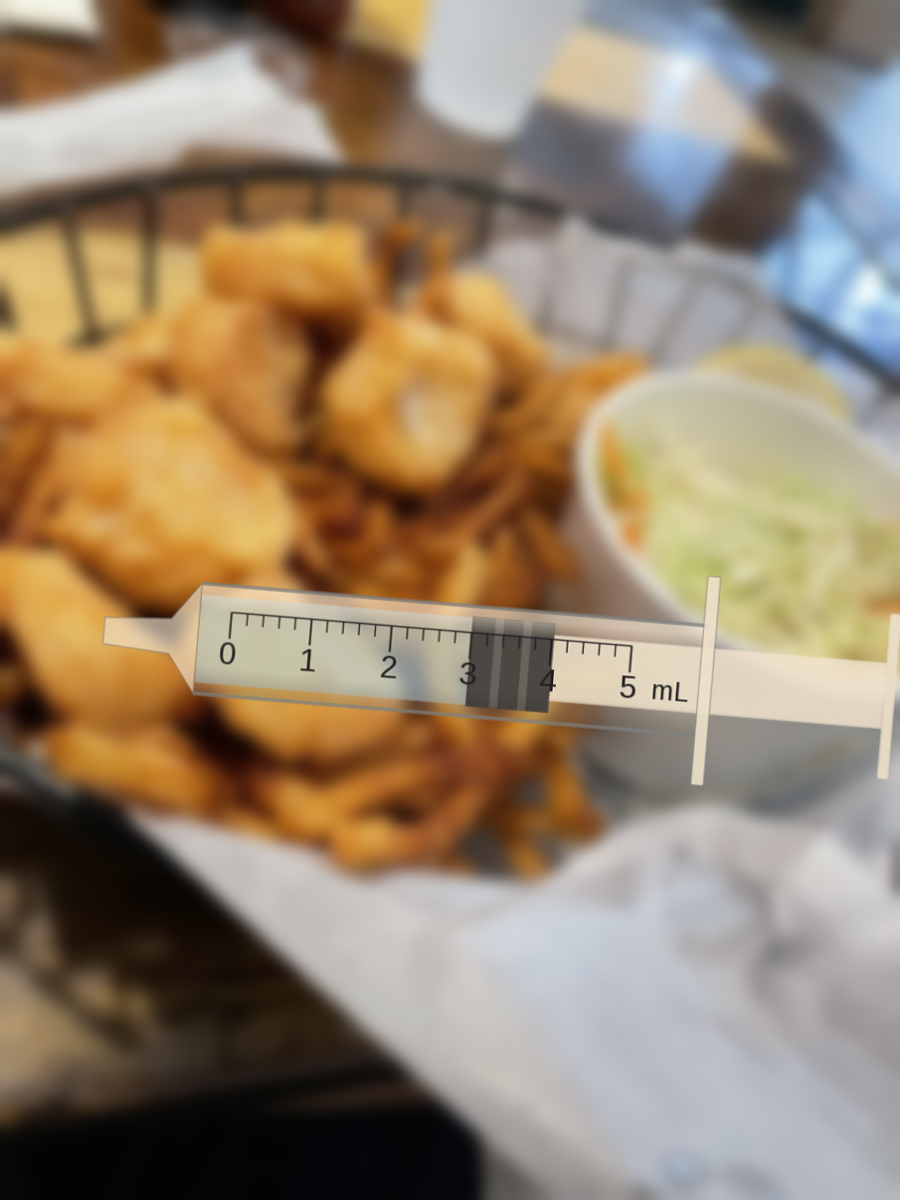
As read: 3 mL
